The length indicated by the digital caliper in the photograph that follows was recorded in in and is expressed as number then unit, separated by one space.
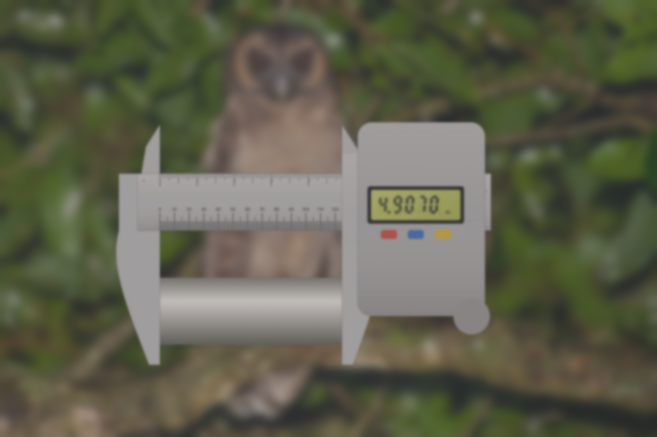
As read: 4.9070 in
